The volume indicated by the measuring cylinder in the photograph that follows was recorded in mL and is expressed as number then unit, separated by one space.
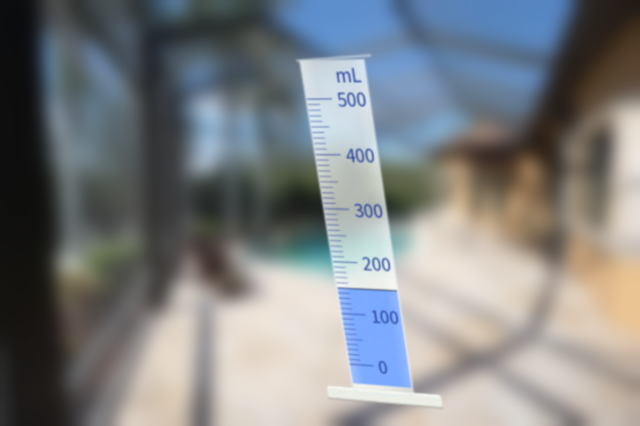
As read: 150 mL
